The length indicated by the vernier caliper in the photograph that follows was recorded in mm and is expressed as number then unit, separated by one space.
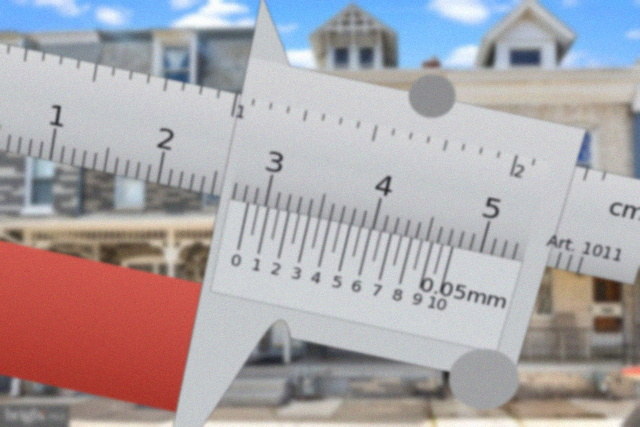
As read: 28.4 mm
